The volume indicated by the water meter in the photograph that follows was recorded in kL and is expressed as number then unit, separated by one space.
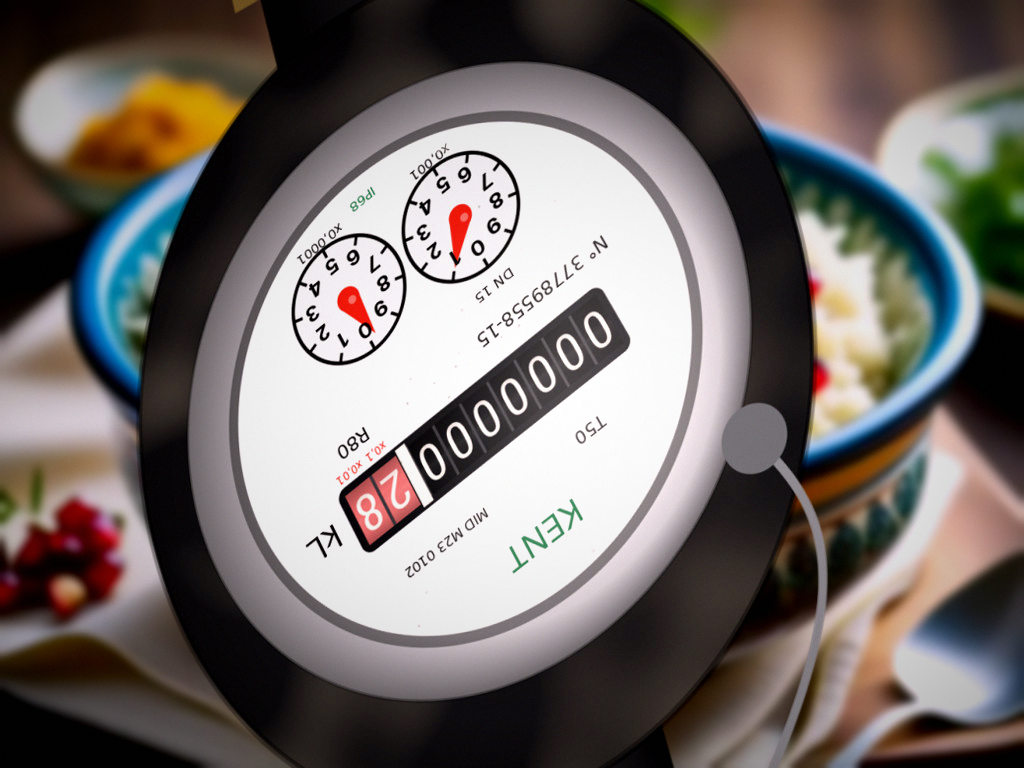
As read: 0.2809 kL
